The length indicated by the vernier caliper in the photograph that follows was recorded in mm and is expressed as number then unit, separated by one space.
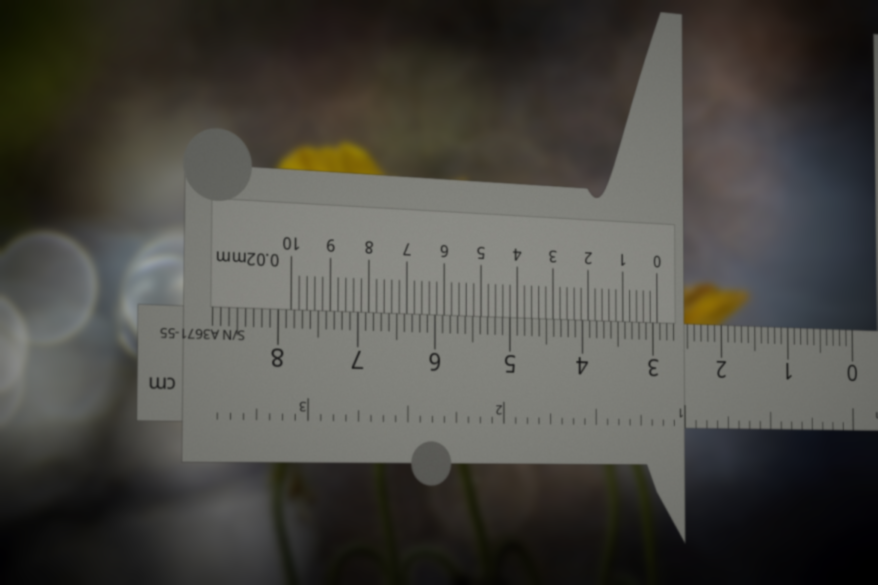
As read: 29.4 mm
